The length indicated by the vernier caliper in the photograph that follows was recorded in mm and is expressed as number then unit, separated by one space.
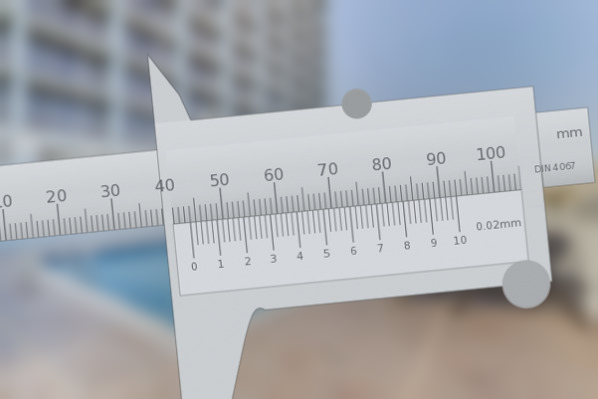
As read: 44.0 mm
